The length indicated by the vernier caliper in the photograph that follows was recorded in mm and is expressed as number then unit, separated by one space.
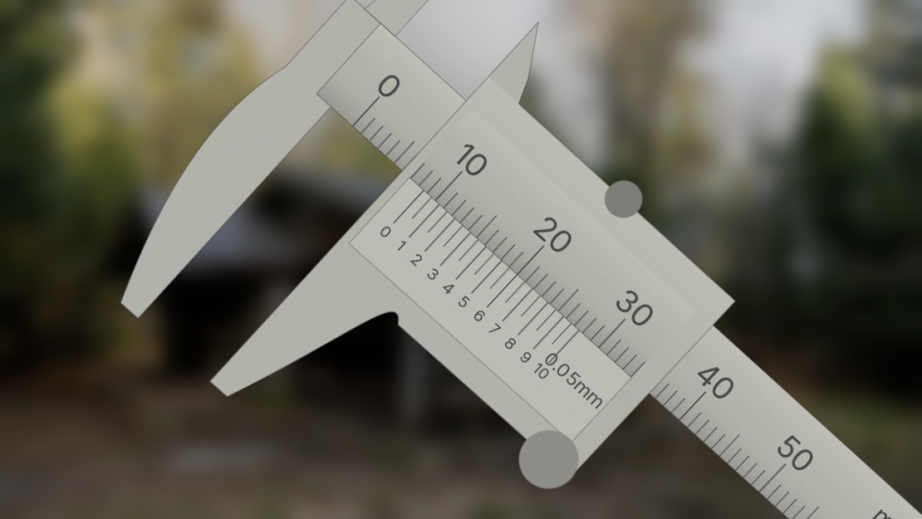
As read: 8.6 mm
